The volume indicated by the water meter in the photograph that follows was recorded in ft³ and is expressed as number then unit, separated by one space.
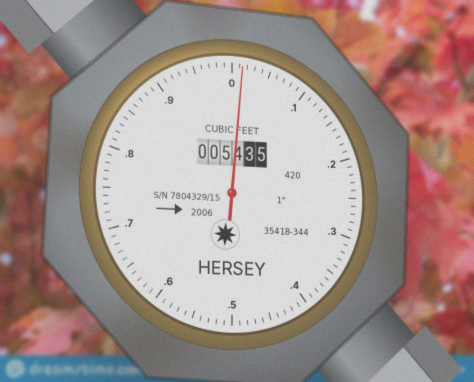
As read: 5435.01 ft³
